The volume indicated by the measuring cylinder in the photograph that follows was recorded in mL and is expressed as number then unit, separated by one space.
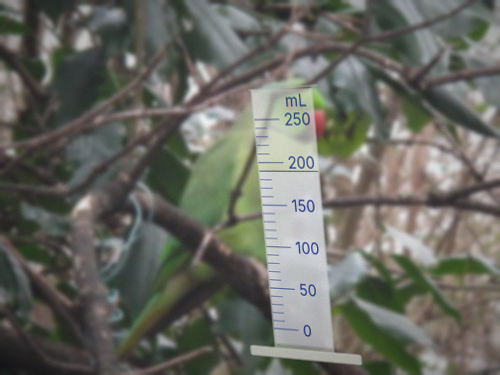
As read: 190 mL
